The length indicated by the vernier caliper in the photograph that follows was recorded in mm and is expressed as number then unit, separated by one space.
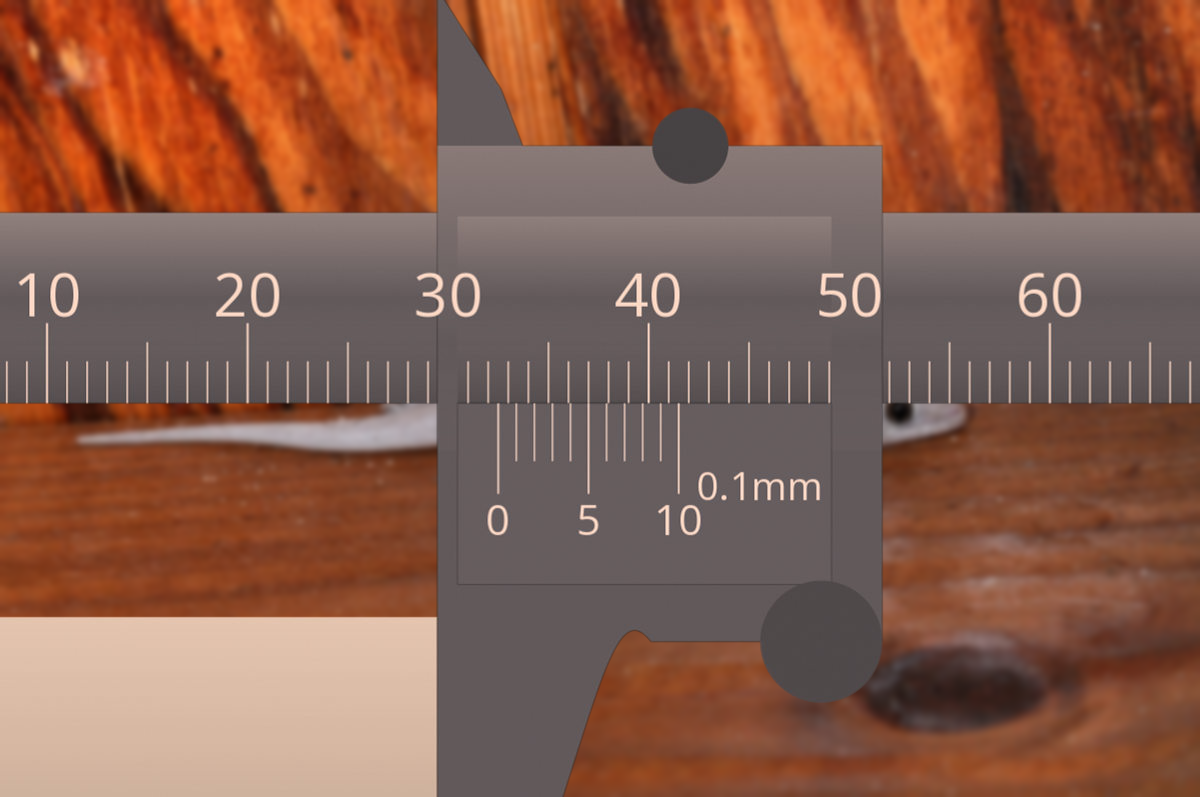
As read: 32.5 mm
